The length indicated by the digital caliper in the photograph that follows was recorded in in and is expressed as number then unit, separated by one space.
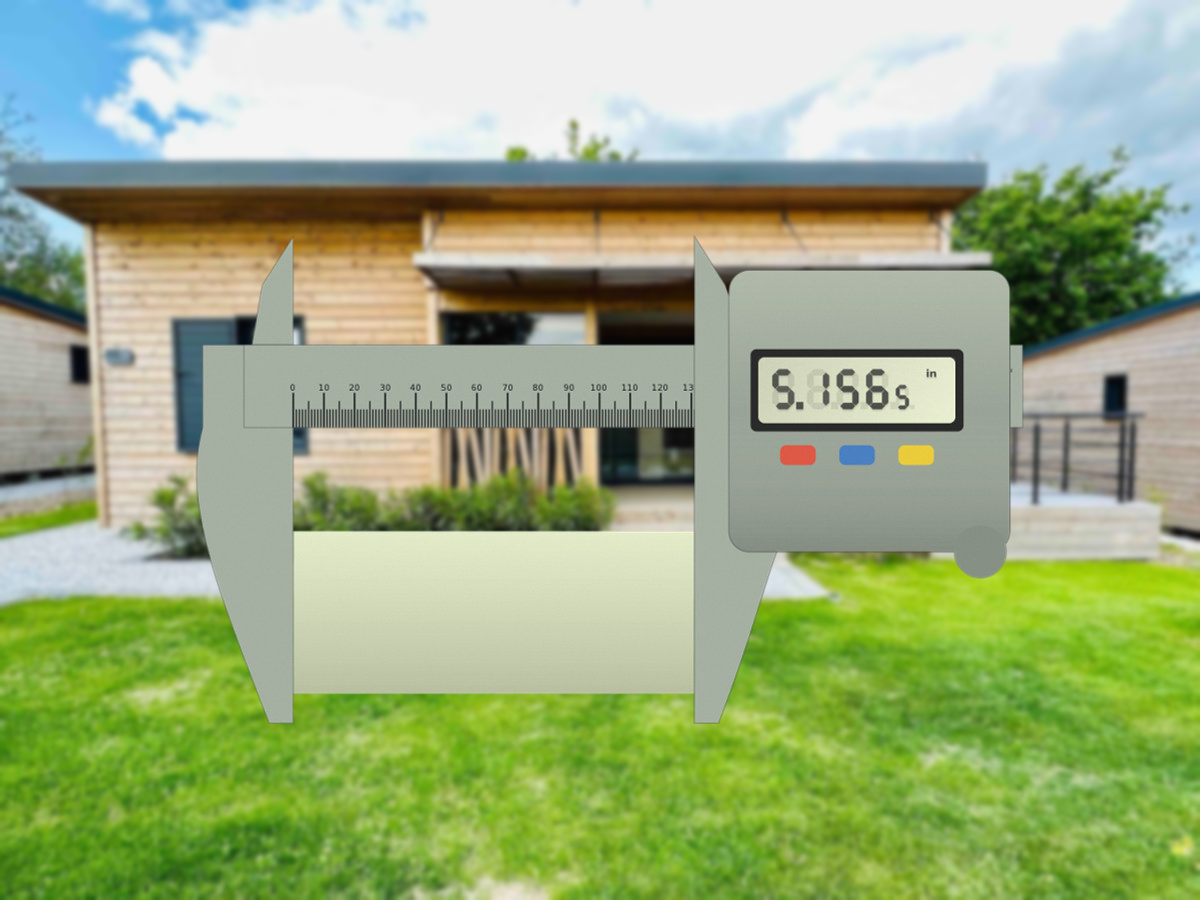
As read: 5.1565 in
